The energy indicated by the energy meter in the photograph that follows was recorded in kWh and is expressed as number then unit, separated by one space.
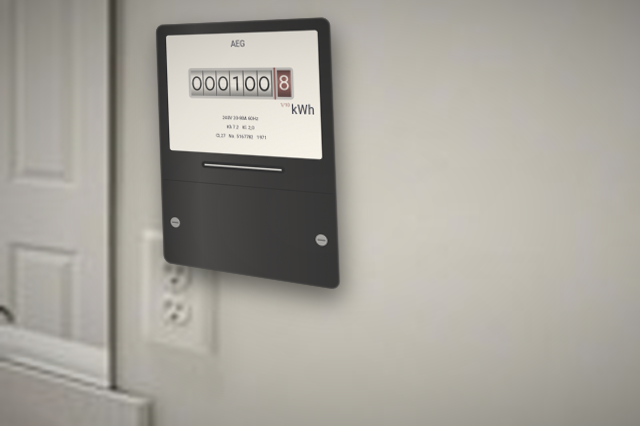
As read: 100.8 kWh
